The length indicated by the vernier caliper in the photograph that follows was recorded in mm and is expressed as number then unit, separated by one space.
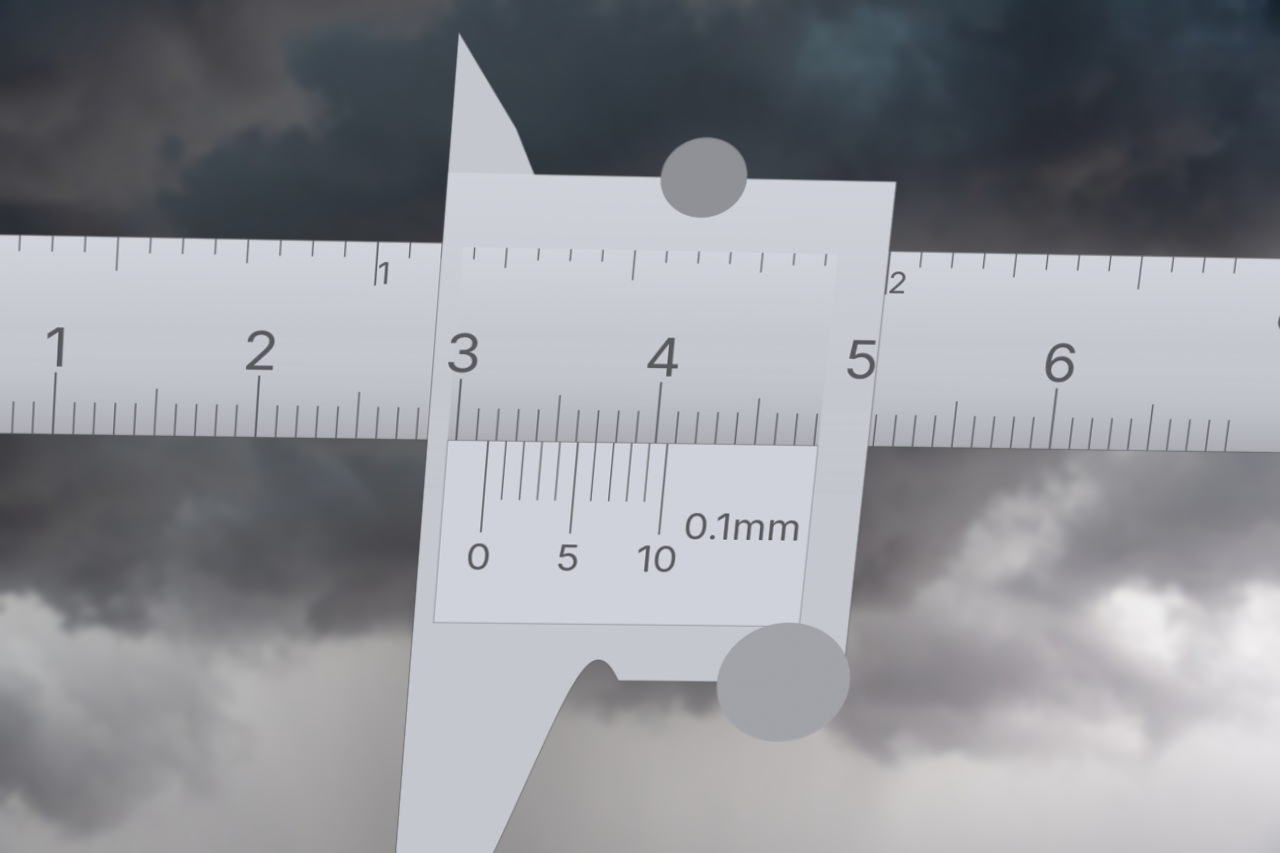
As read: 31.6 mm
